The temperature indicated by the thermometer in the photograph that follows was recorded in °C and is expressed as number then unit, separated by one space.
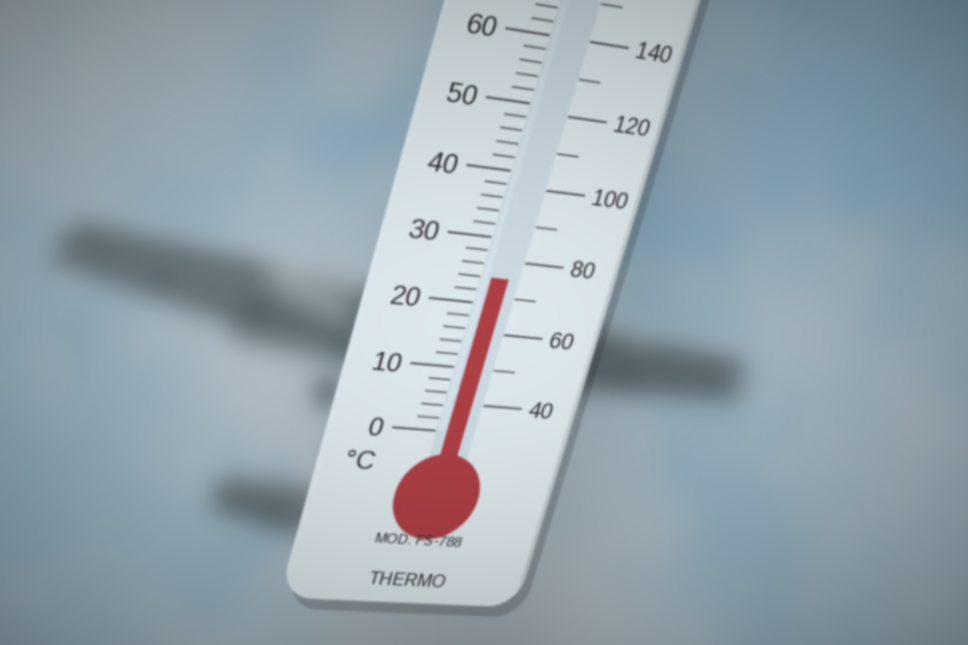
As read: 24 °C
